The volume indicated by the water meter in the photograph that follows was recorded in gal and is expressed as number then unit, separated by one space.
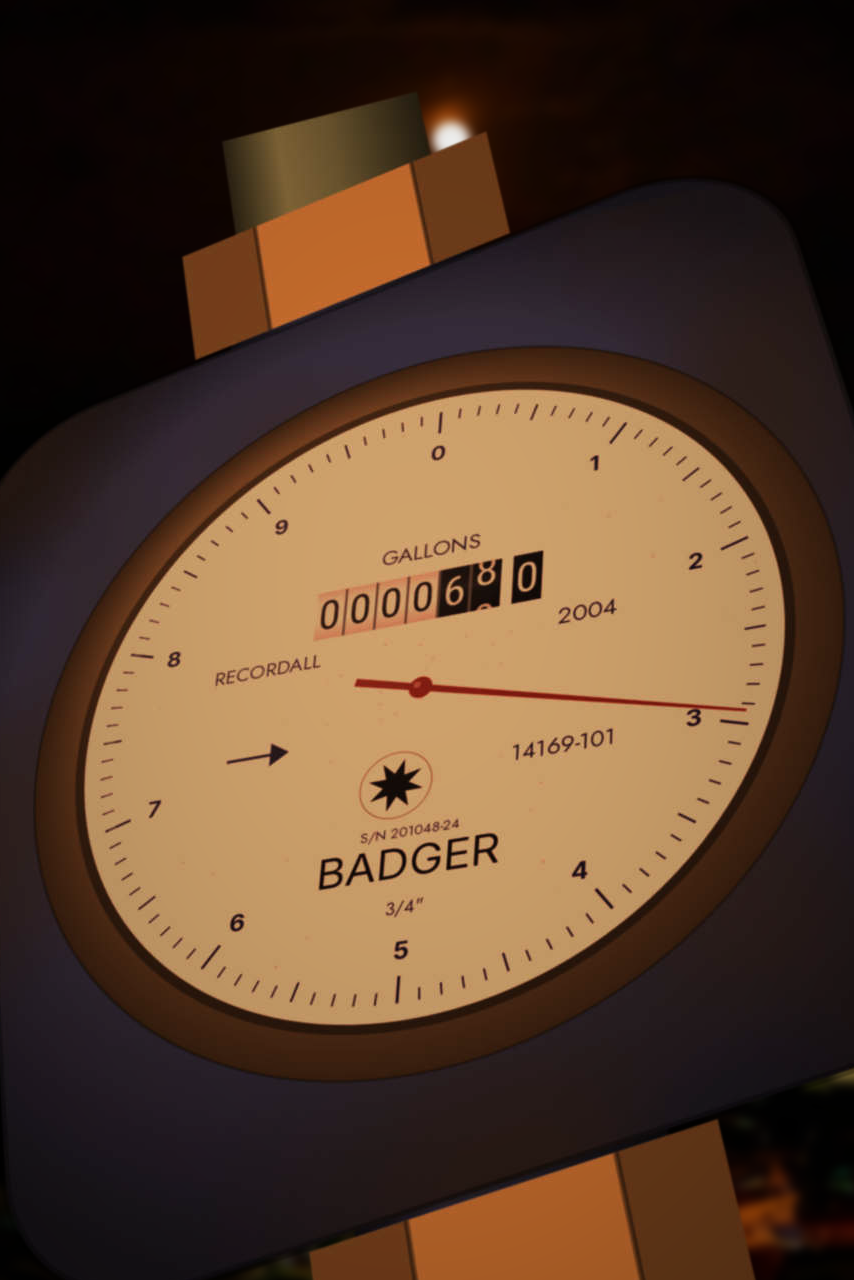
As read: 682.9 gal
